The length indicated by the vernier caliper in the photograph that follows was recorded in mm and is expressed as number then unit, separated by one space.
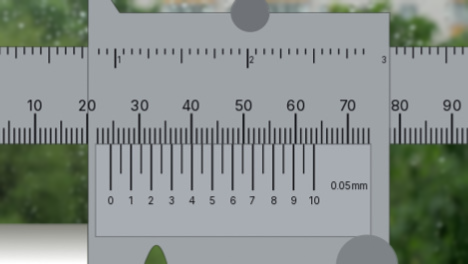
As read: 24.5 mm
